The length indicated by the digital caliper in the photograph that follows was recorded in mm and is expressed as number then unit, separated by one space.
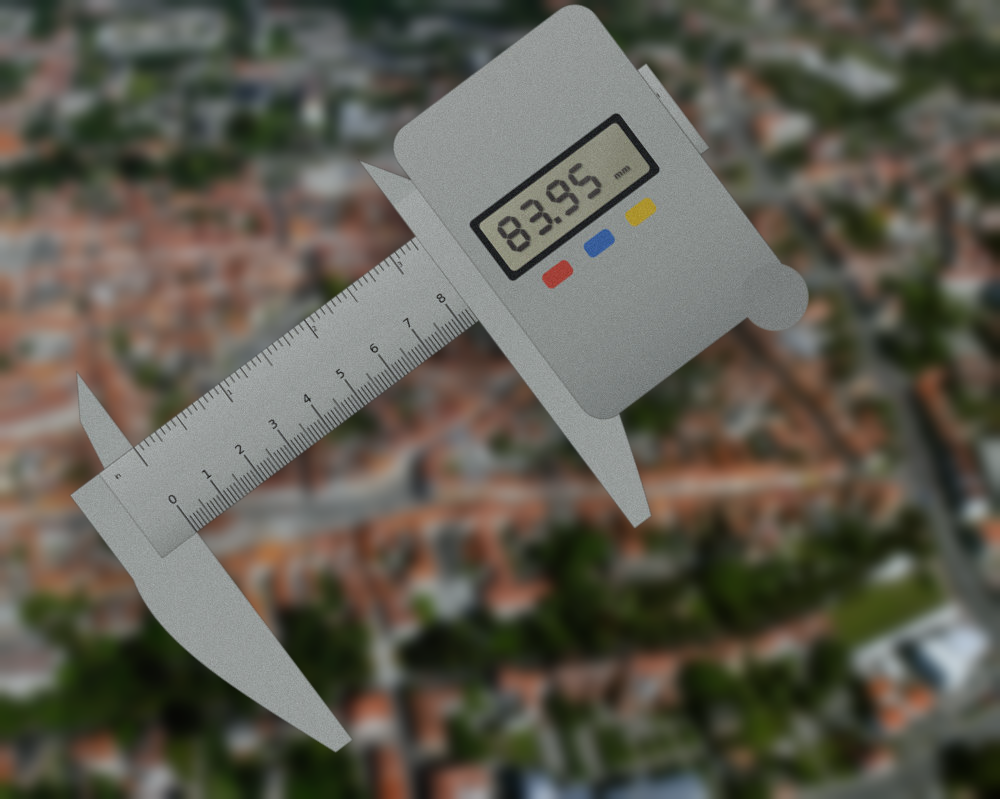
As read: 83.95 mm
